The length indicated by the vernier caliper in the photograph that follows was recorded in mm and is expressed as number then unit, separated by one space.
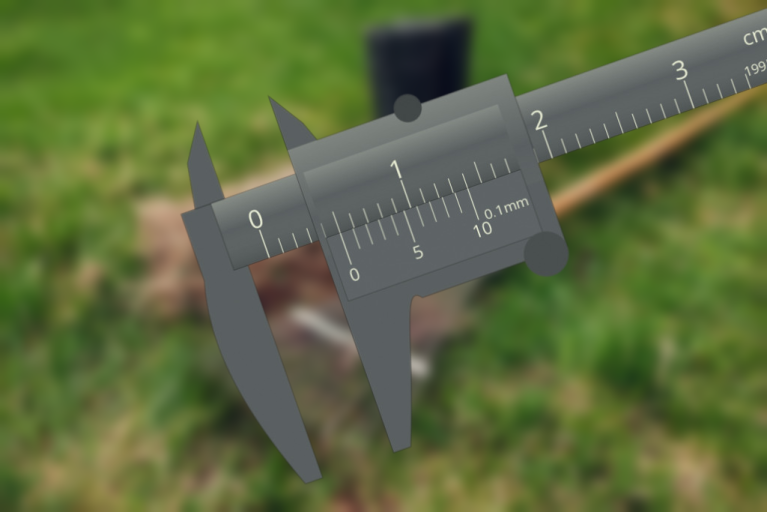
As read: 5.0 mm
